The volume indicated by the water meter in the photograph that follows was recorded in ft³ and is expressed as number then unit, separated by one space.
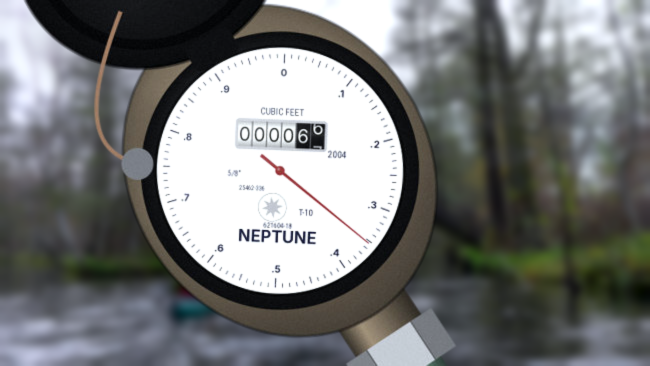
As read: 66.35 ft³
